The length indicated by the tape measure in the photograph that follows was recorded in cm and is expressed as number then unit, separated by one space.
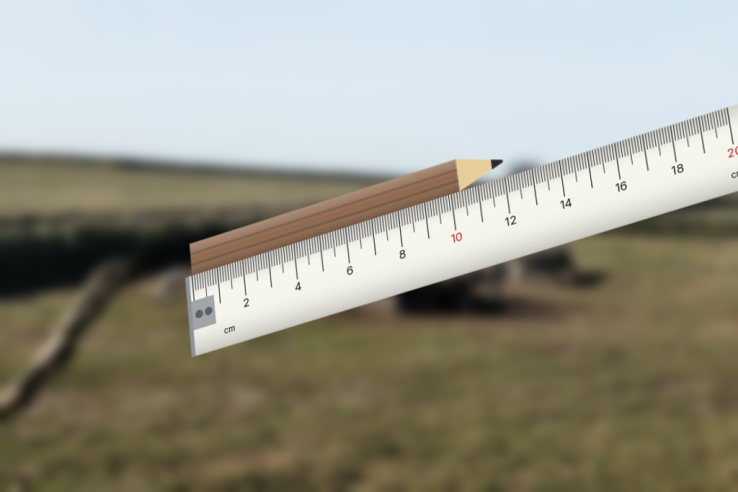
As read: 12 cm
